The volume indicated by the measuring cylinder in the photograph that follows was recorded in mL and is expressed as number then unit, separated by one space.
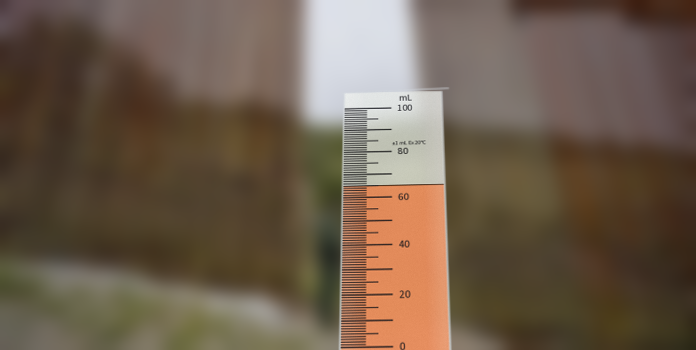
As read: 65 mL
